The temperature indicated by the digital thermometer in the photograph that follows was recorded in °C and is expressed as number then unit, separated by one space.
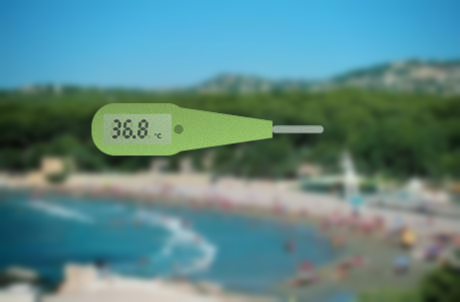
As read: 36.8 °C
